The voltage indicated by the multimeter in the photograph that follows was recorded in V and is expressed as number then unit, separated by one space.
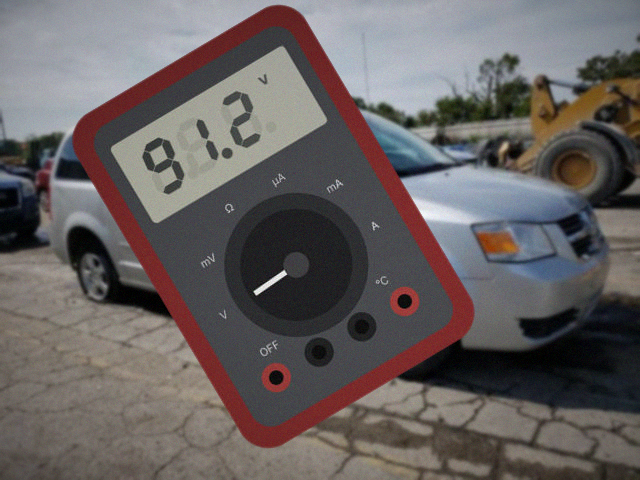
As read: 91.2 V
